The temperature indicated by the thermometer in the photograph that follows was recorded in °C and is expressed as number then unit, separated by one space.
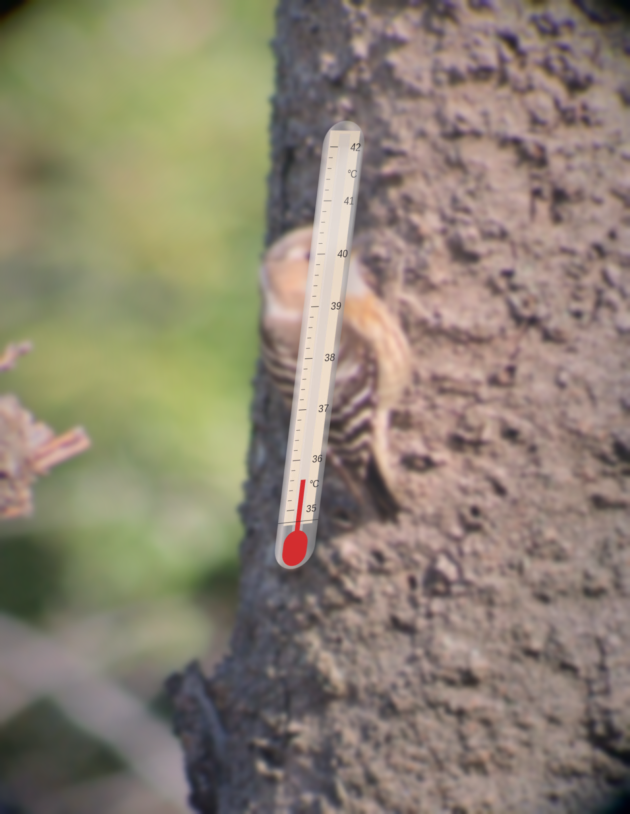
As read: 35.6 °C
